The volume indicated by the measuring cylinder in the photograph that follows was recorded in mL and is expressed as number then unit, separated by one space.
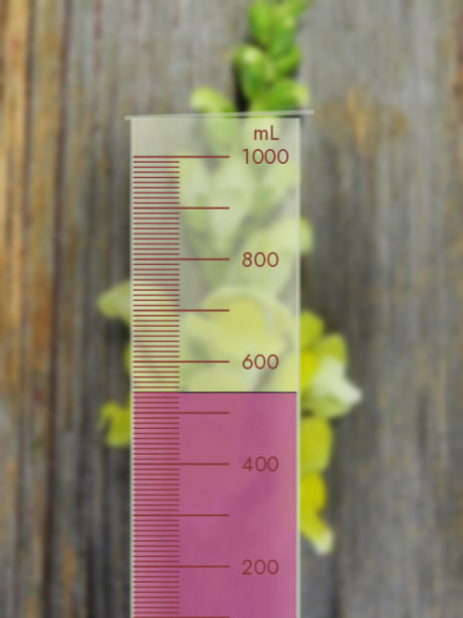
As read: 540 mL
